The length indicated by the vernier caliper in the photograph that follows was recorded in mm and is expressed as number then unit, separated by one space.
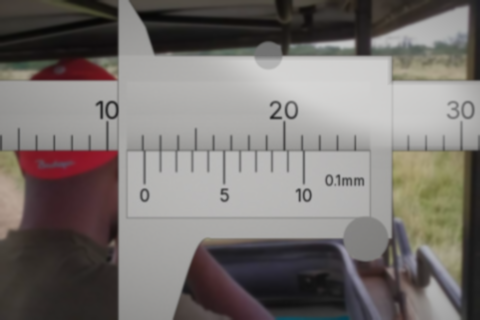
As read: 12.1 mm
